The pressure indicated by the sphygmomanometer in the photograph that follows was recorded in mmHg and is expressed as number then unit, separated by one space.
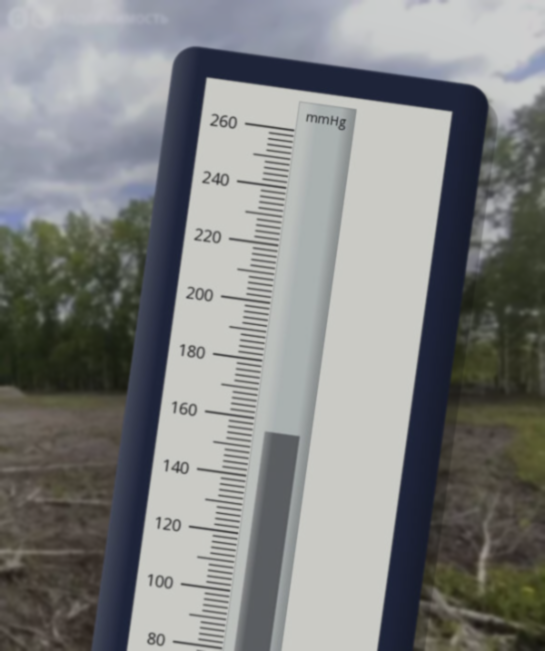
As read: 156 mmHg
